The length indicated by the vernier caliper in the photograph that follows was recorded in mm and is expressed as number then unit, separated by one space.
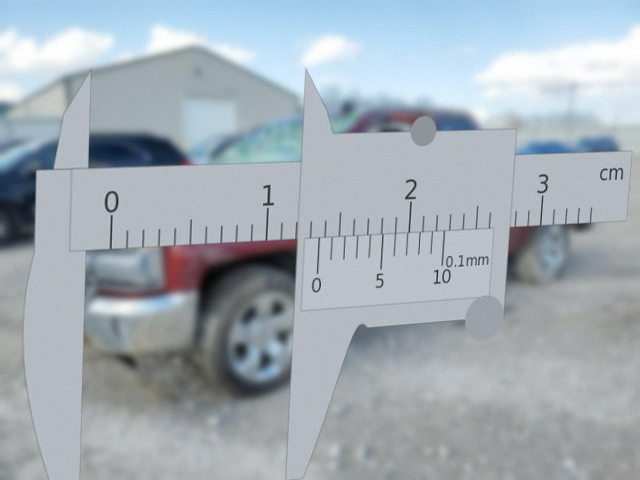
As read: 13.6 mm
